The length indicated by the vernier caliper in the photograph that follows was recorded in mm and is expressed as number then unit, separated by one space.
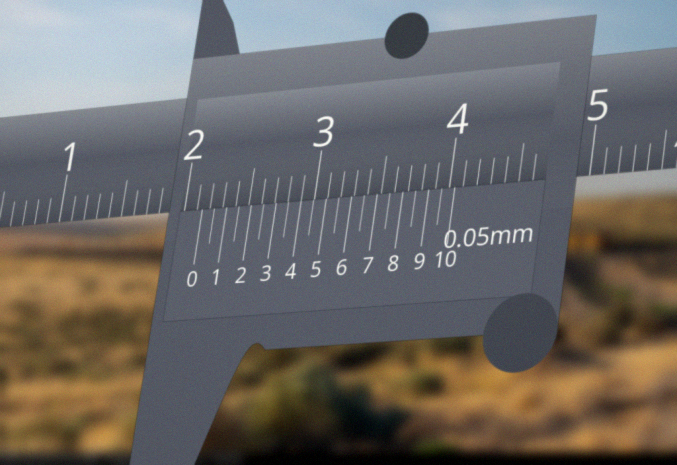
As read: 21.4 mm
